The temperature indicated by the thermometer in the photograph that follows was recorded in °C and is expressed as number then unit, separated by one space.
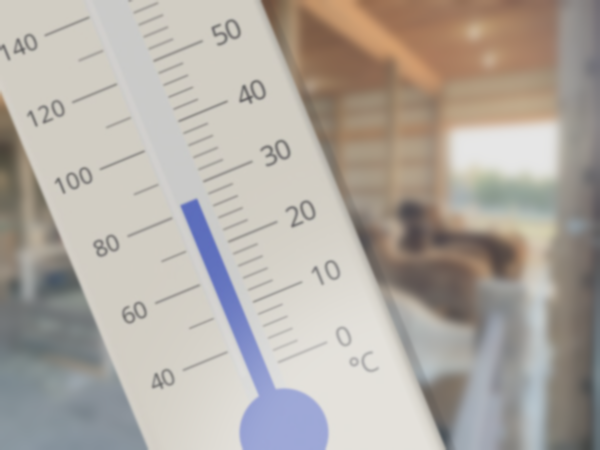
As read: 28 °C
